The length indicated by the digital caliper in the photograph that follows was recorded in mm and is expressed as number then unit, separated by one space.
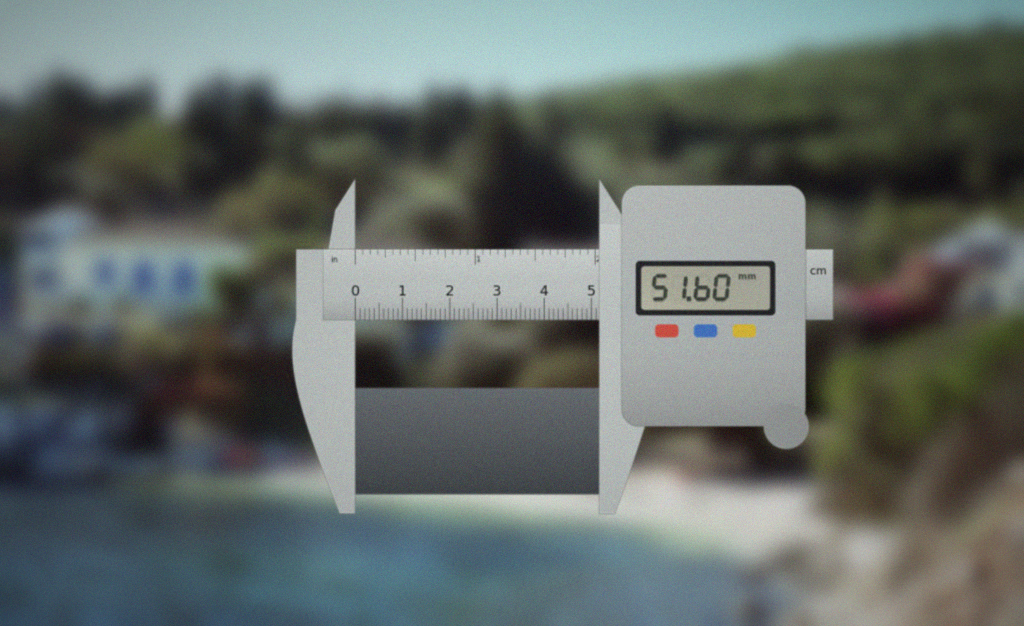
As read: 51.60 mm
